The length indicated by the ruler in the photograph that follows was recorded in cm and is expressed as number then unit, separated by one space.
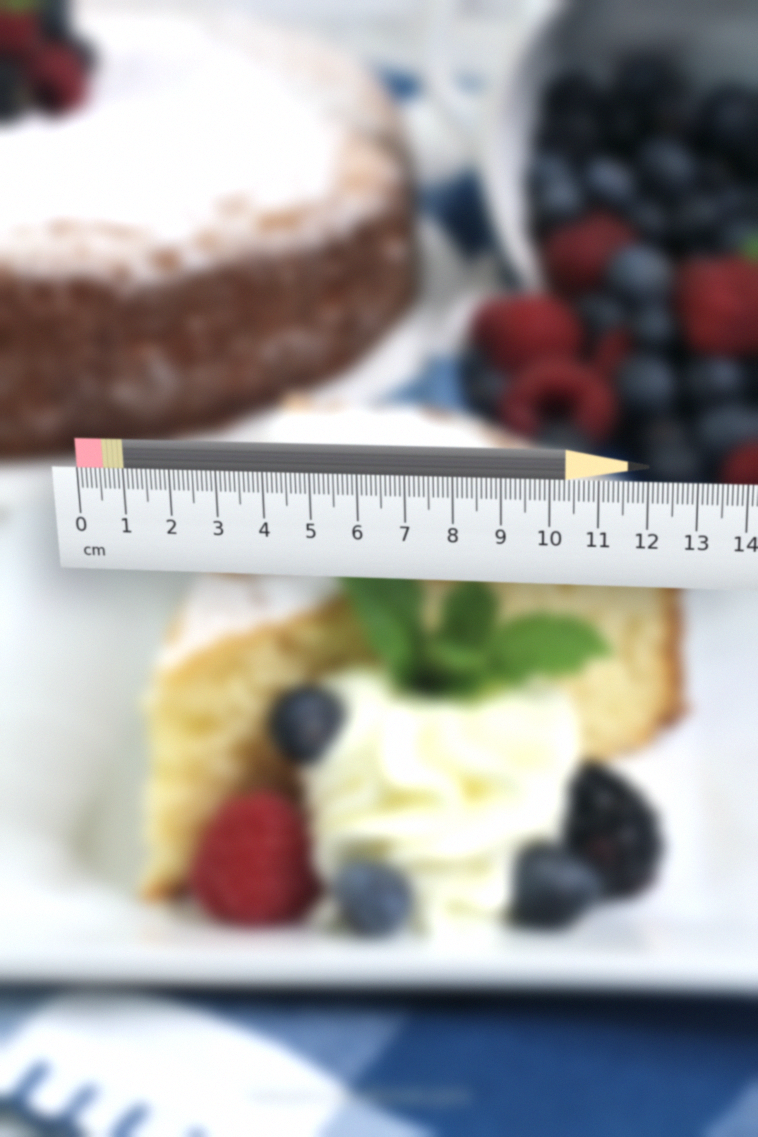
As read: 12 cm
